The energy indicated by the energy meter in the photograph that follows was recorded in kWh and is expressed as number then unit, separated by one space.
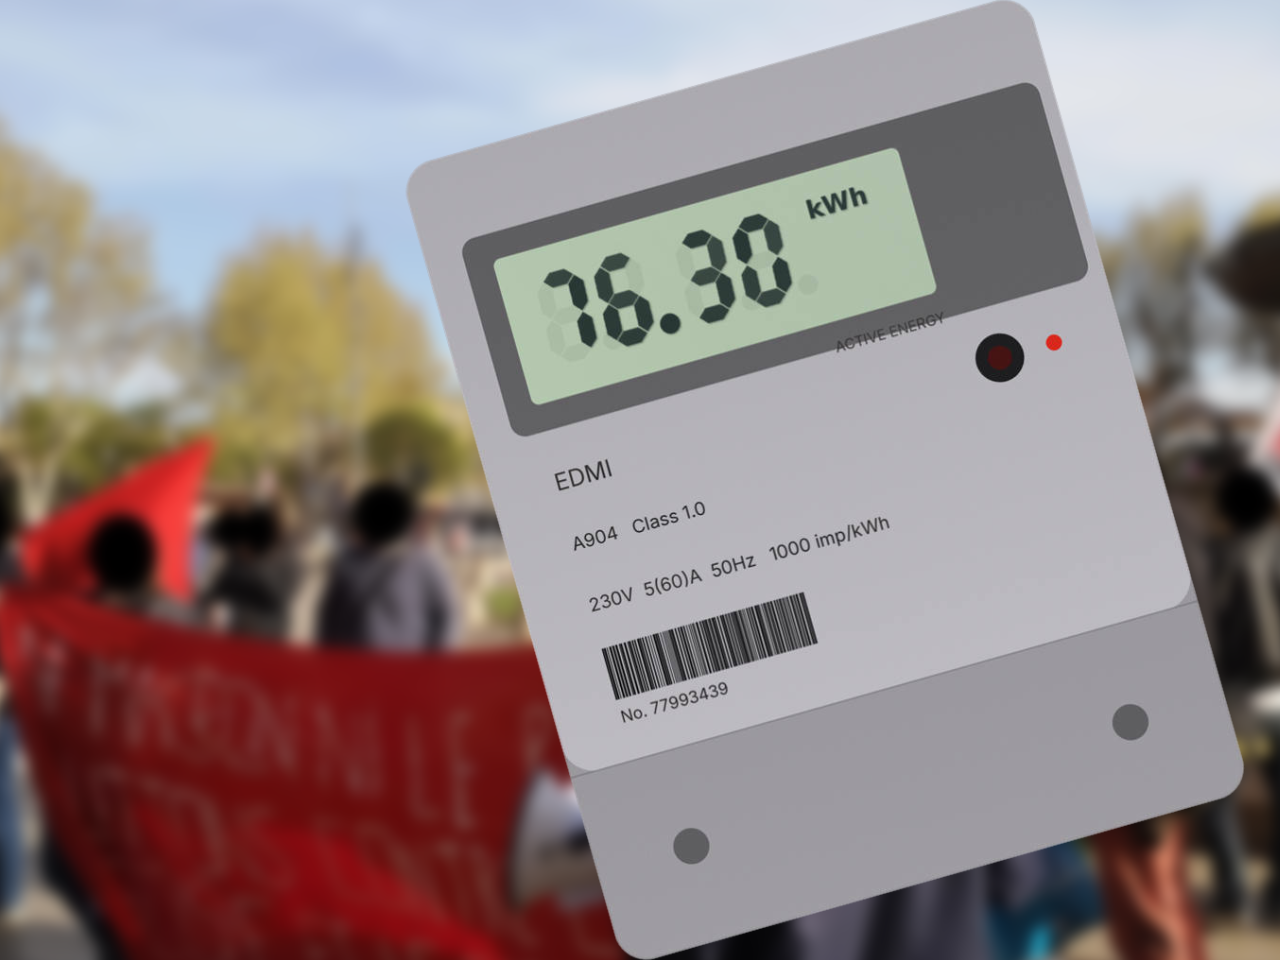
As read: 76.30 kWh
